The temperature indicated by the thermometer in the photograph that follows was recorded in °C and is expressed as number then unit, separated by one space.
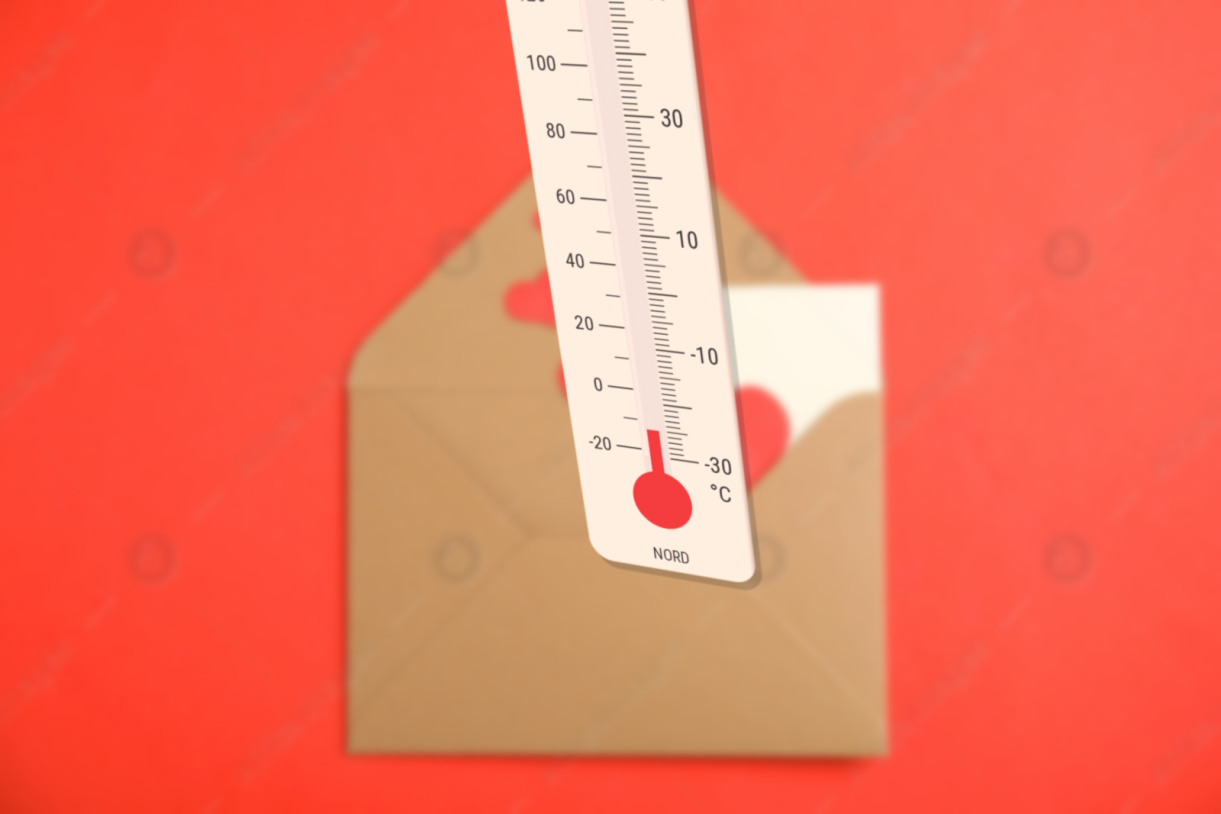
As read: -25 °C
